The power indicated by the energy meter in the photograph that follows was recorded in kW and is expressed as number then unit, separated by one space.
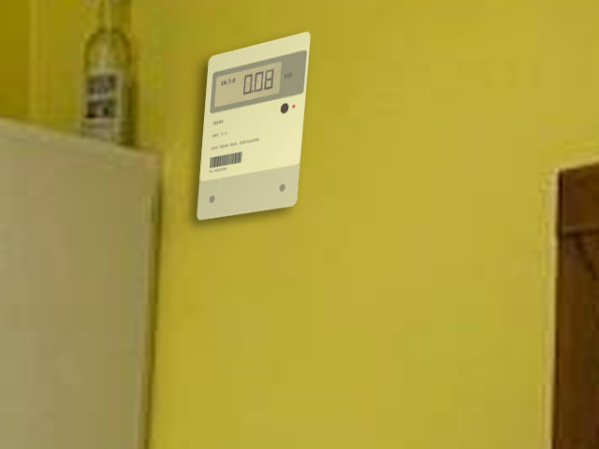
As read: 0.08 kW
